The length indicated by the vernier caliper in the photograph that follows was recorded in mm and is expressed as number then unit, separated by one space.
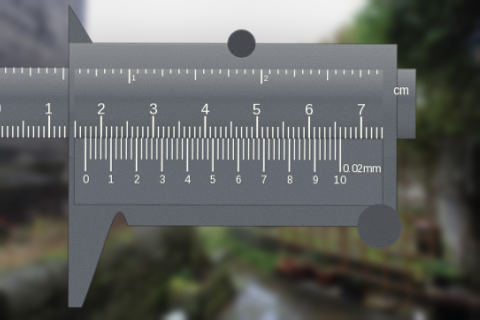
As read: 17.0 mm
